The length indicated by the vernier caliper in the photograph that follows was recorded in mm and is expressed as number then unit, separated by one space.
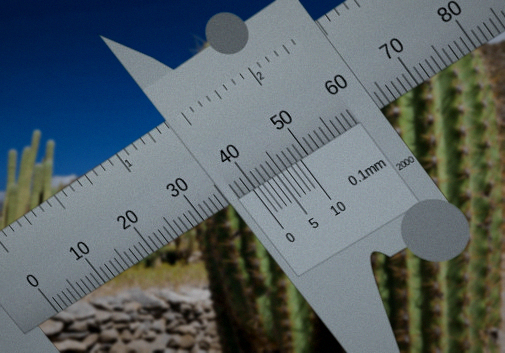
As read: 39.6 mm
